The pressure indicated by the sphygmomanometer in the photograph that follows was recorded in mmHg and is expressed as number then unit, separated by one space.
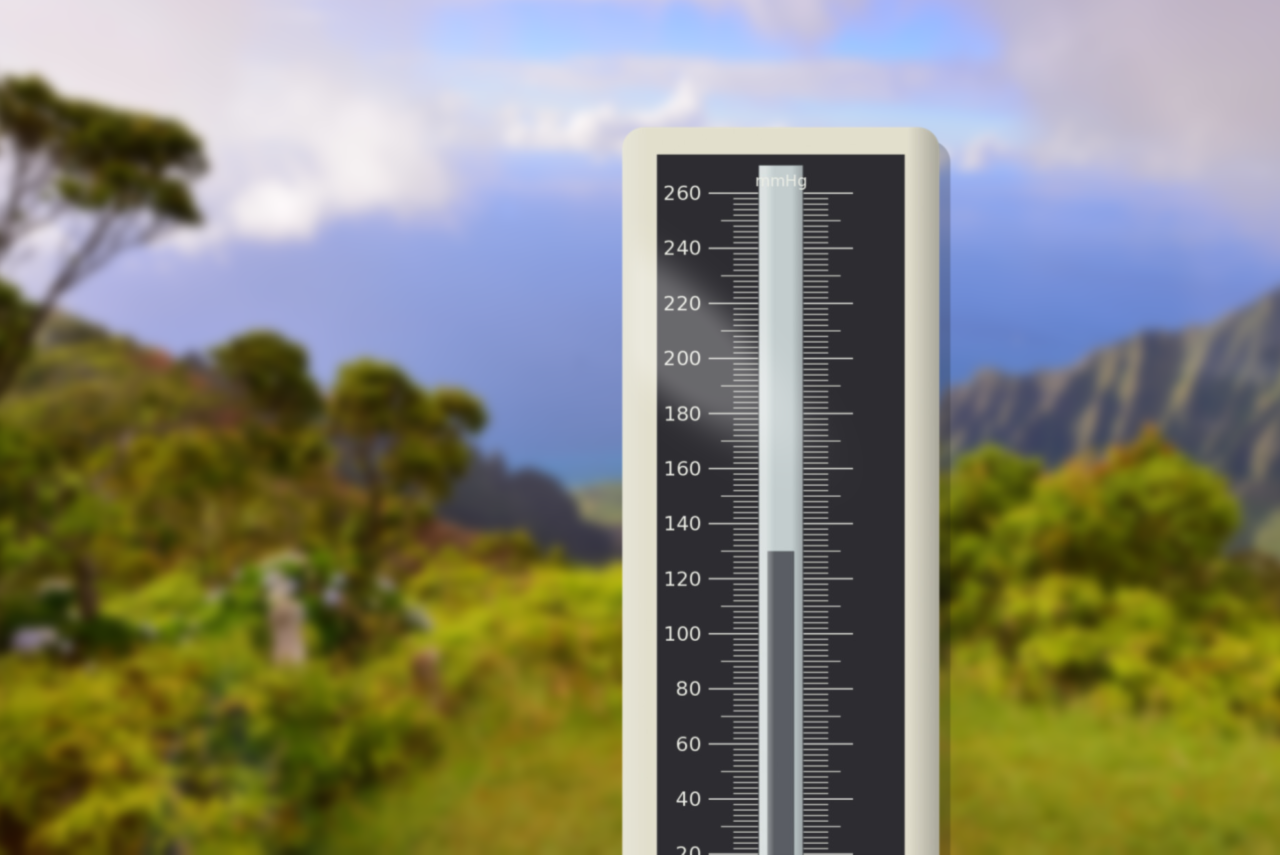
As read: 130 mmHg
